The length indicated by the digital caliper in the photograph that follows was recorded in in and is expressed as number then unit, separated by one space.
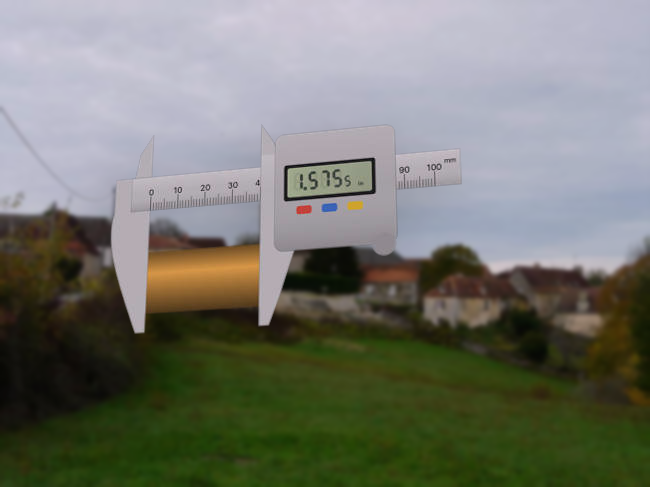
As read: 1.5755 in
